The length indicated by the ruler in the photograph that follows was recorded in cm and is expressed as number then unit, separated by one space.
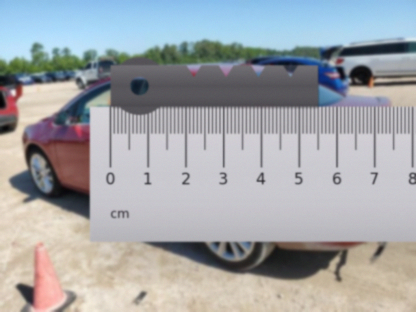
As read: 5.5 cm
